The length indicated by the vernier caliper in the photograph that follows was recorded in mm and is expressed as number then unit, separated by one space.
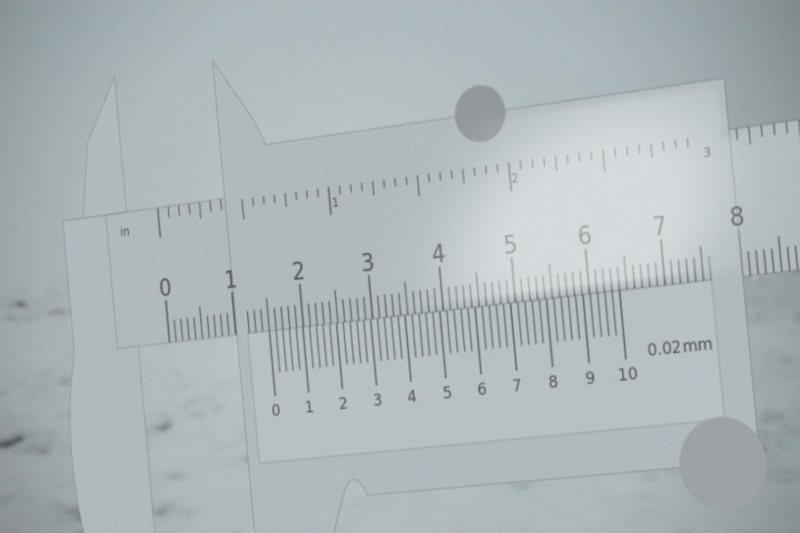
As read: 15.0 mm
